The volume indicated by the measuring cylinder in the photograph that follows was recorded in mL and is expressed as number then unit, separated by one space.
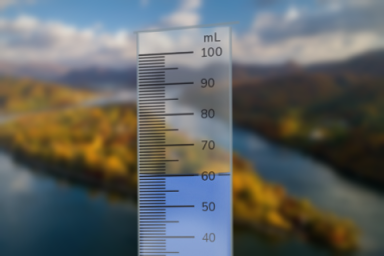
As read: 60 mL
